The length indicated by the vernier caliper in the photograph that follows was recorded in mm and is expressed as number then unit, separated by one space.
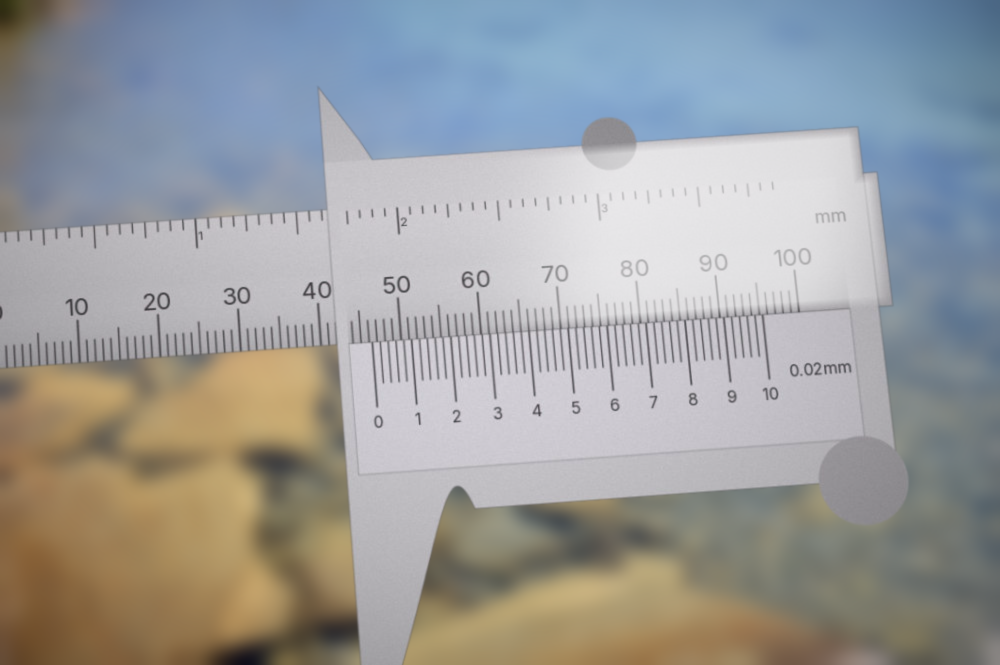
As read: 46.4 mm
